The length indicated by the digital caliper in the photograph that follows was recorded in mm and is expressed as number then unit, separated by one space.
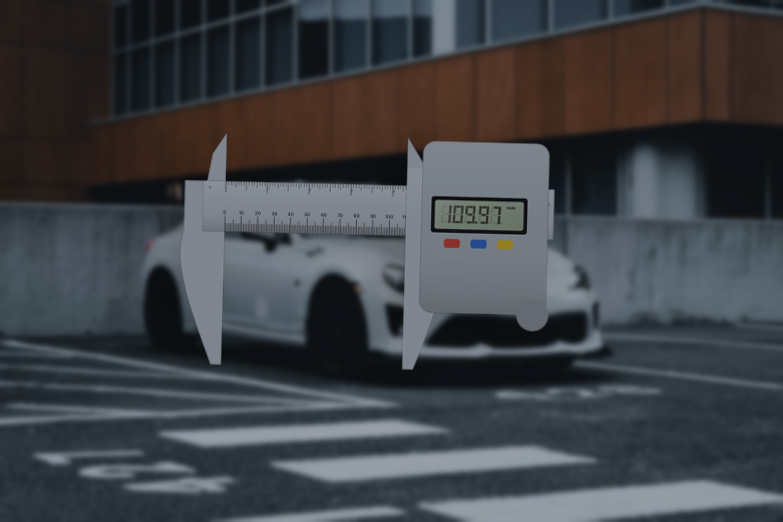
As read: 109.97 mm
